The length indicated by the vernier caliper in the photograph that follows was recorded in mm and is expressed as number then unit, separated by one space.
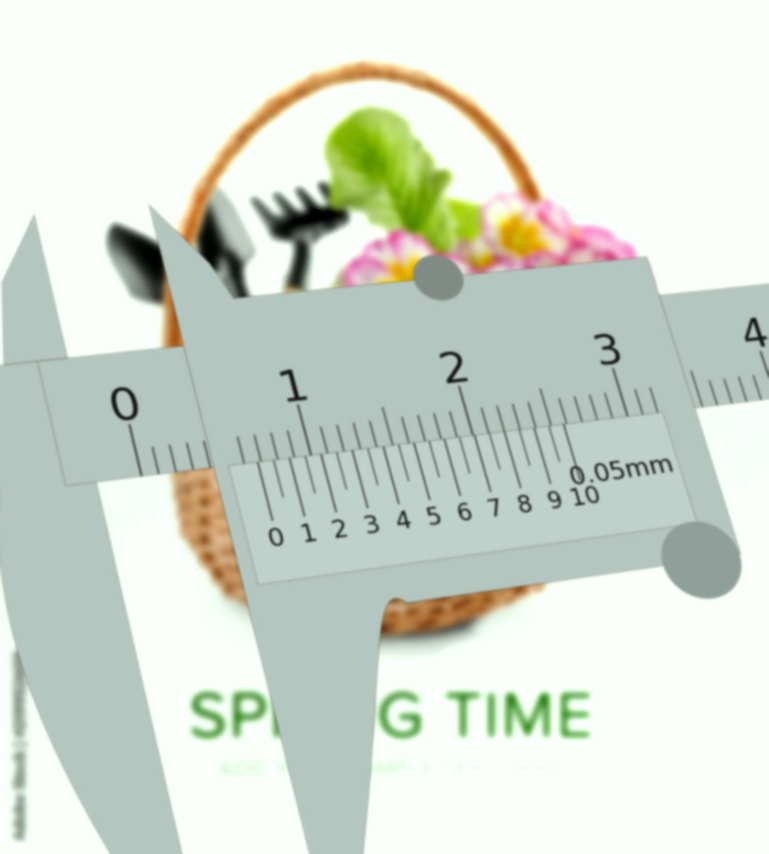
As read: 6.8 mm
